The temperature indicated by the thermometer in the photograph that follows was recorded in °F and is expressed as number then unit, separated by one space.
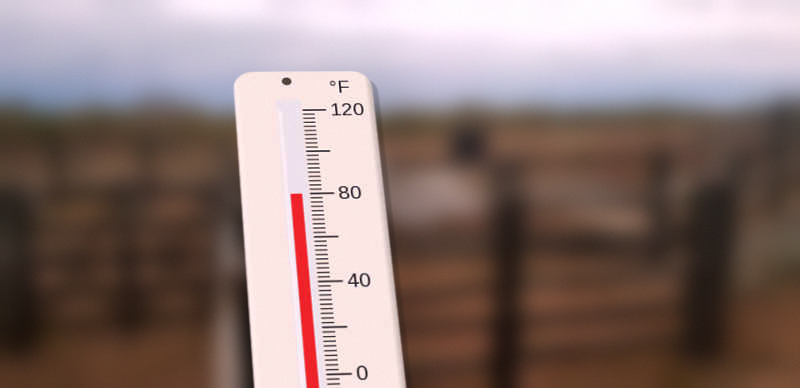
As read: 80 °F
